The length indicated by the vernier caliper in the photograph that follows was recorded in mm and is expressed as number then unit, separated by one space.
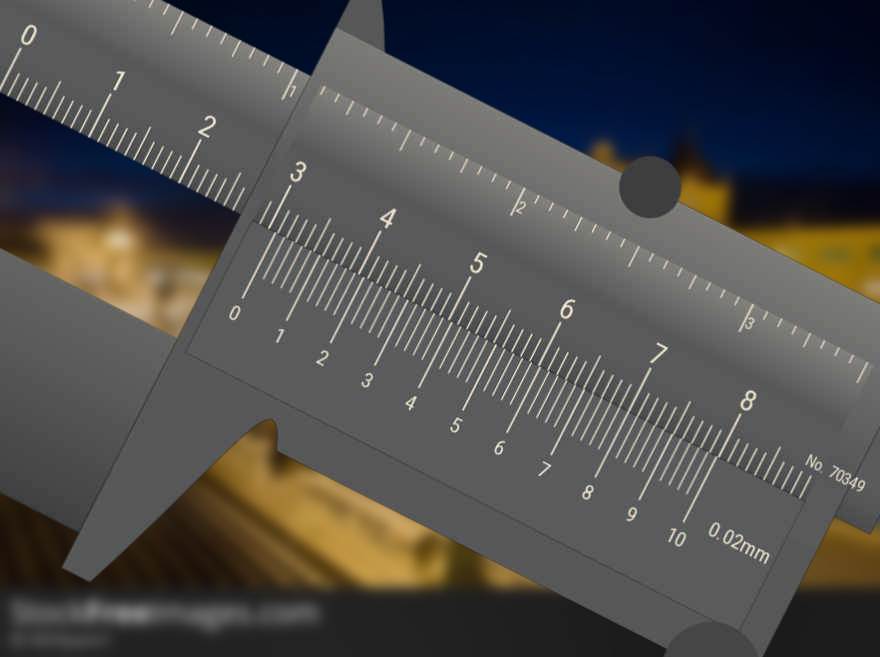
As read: 30.8 mm
